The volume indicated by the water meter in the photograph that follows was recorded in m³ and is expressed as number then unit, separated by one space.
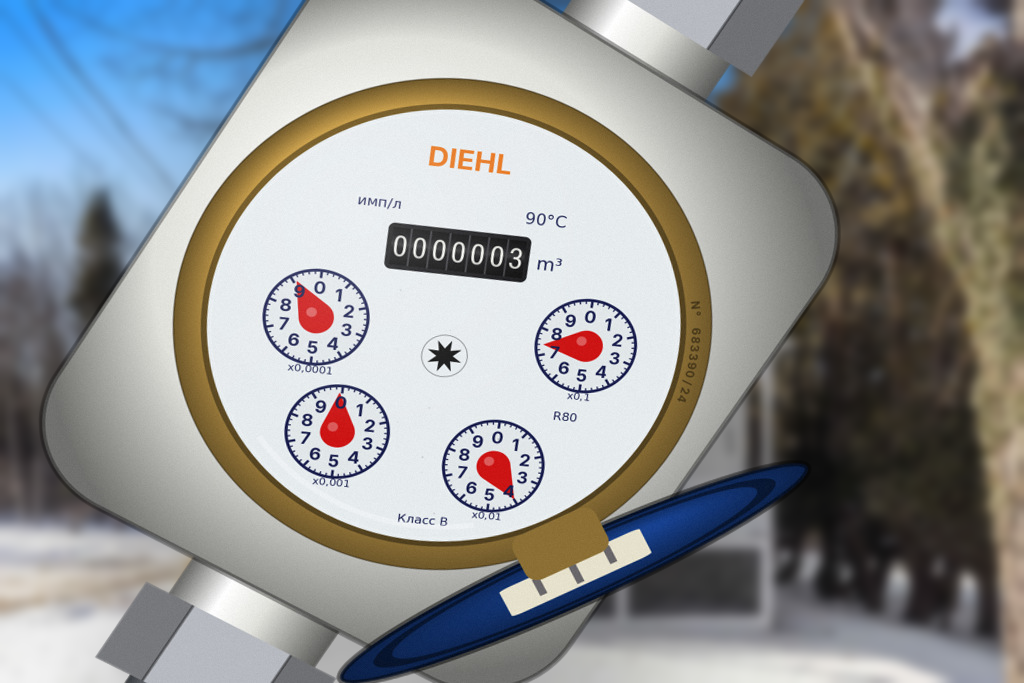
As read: 3.7399 m³
